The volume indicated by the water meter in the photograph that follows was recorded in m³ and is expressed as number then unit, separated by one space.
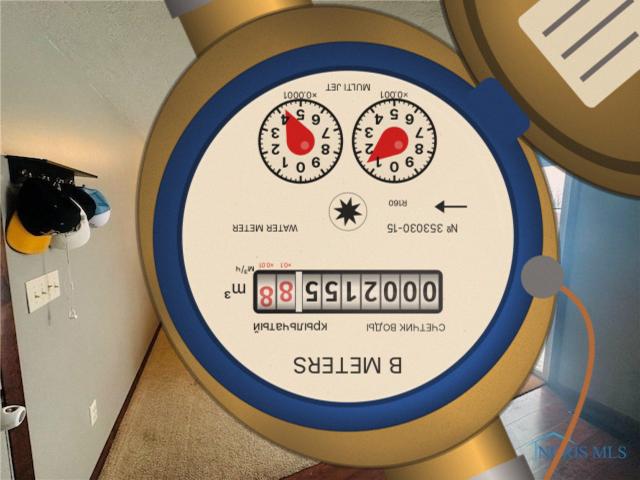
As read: 2155.8814 m³
